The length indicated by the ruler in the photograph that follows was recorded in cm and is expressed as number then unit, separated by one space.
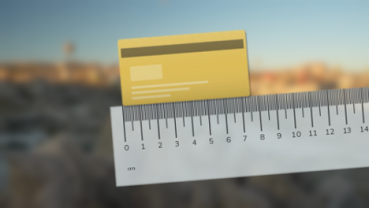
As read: 7.5 cm
